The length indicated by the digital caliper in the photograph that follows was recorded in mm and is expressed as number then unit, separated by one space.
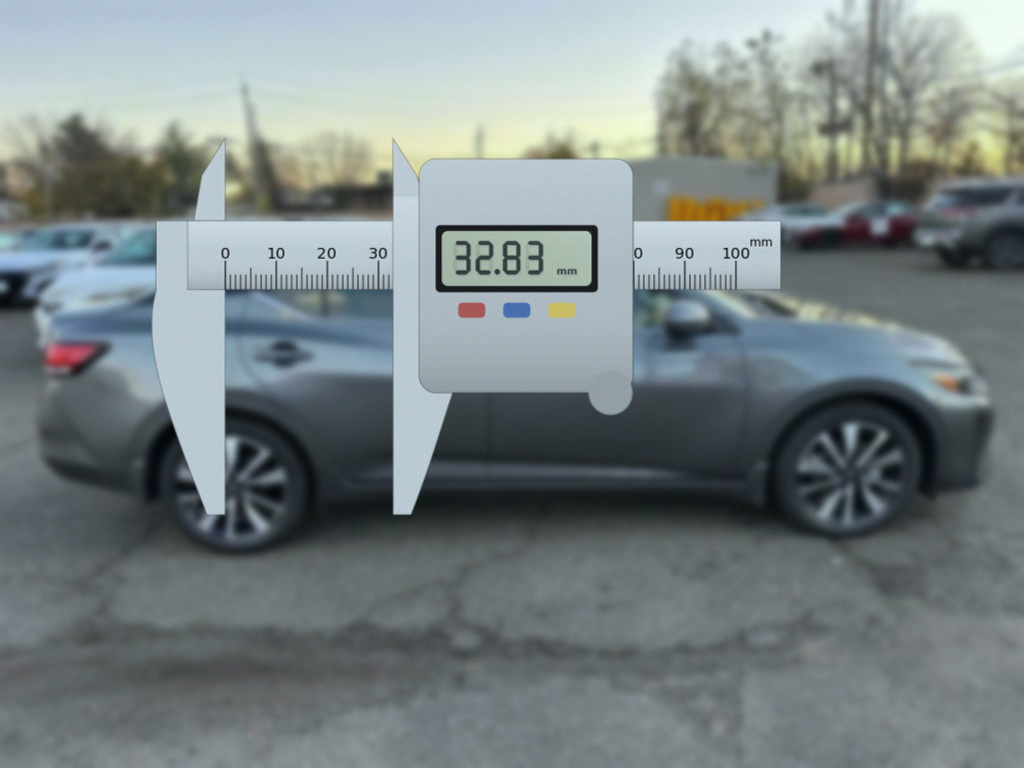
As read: 32.83 mm
